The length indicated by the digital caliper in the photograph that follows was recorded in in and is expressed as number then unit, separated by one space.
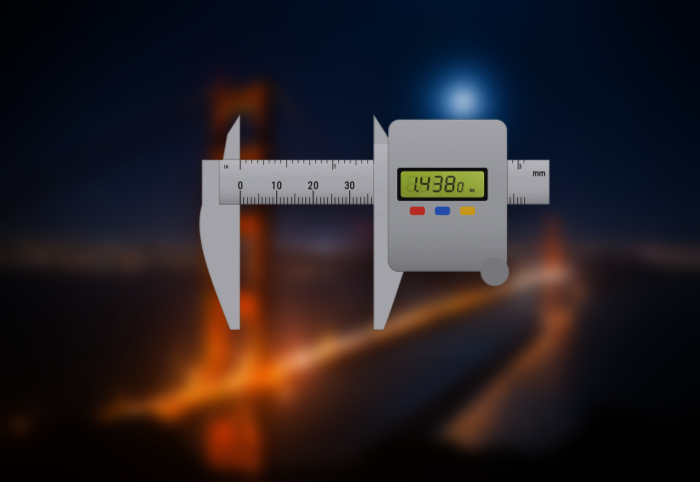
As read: 1.4380 in
